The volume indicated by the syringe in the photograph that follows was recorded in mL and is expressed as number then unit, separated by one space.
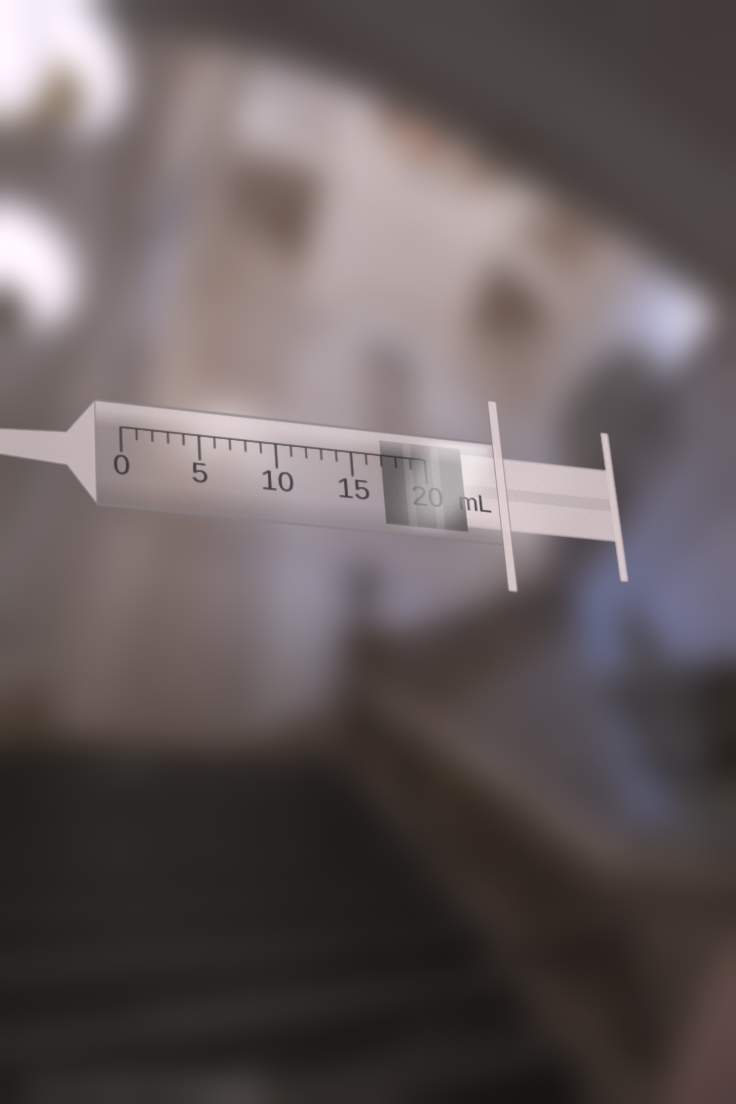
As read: 17 mL
